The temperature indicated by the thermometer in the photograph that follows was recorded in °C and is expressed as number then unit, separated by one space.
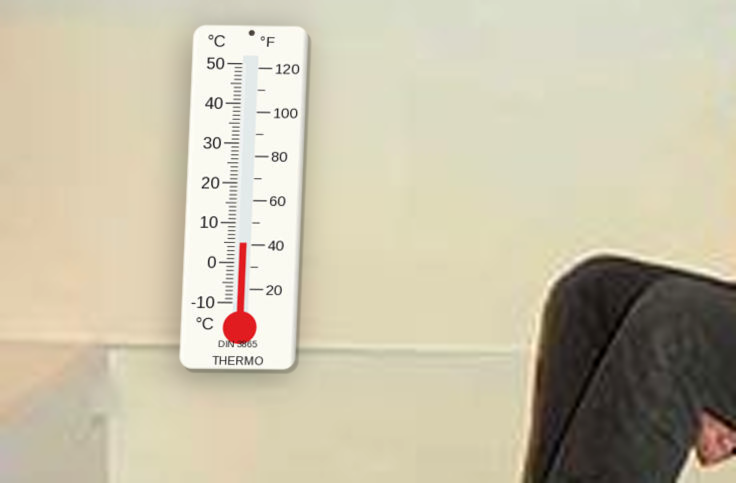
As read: 5 °C
